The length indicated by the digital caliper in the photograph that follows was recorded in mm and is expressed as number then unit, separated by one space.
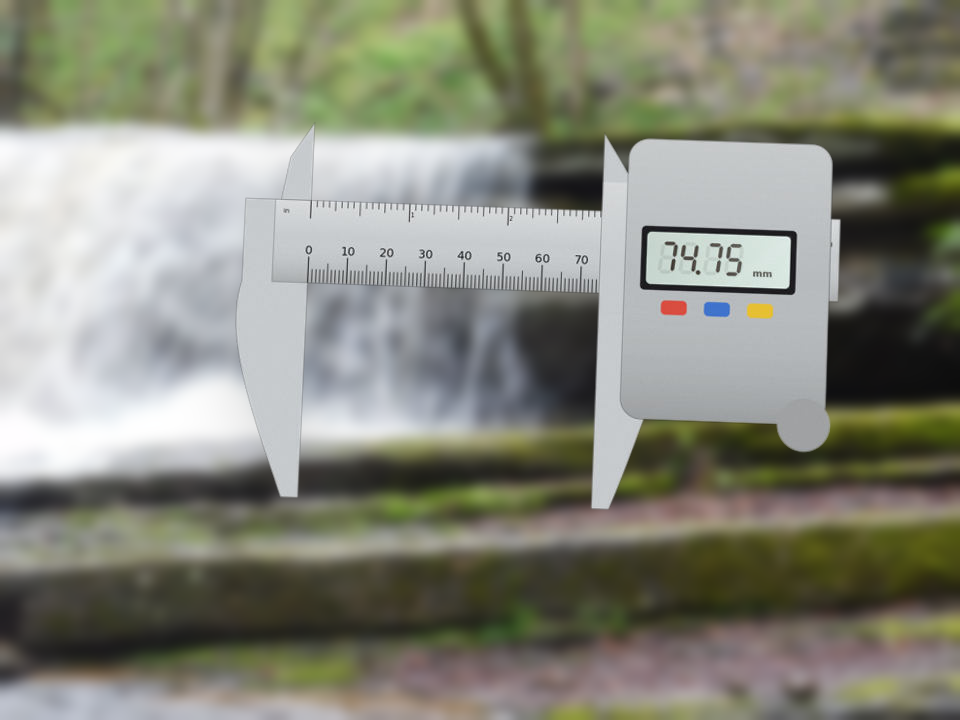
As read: 74.75 mm
